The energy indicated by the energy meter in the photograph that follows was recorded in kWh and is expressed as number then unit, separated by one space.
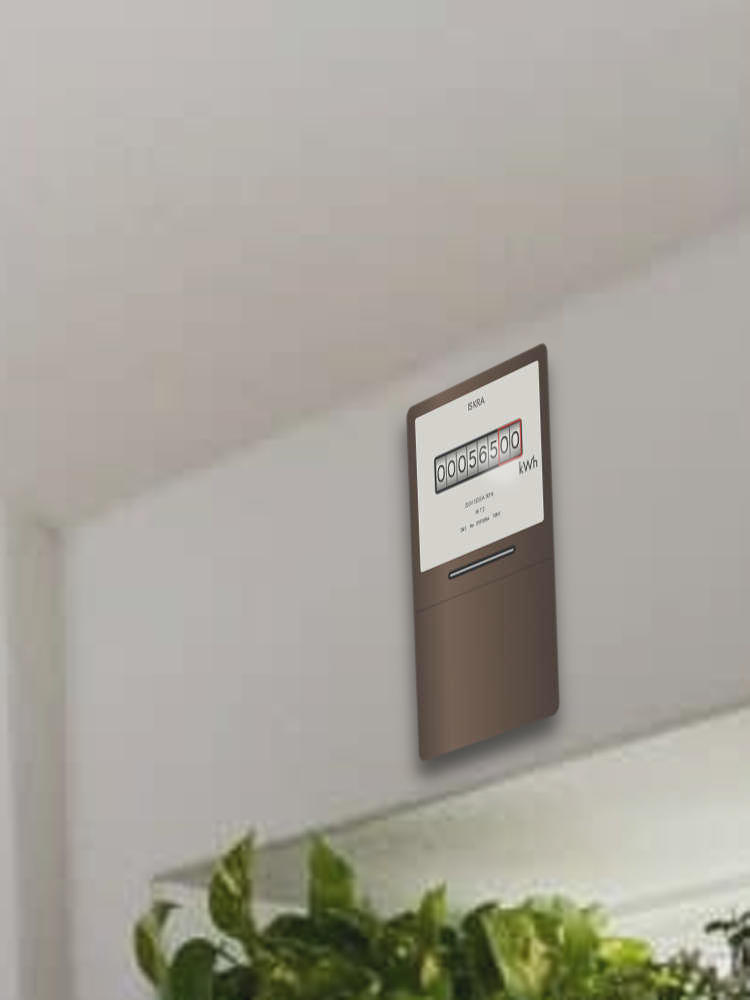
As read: 565.00 kWh
